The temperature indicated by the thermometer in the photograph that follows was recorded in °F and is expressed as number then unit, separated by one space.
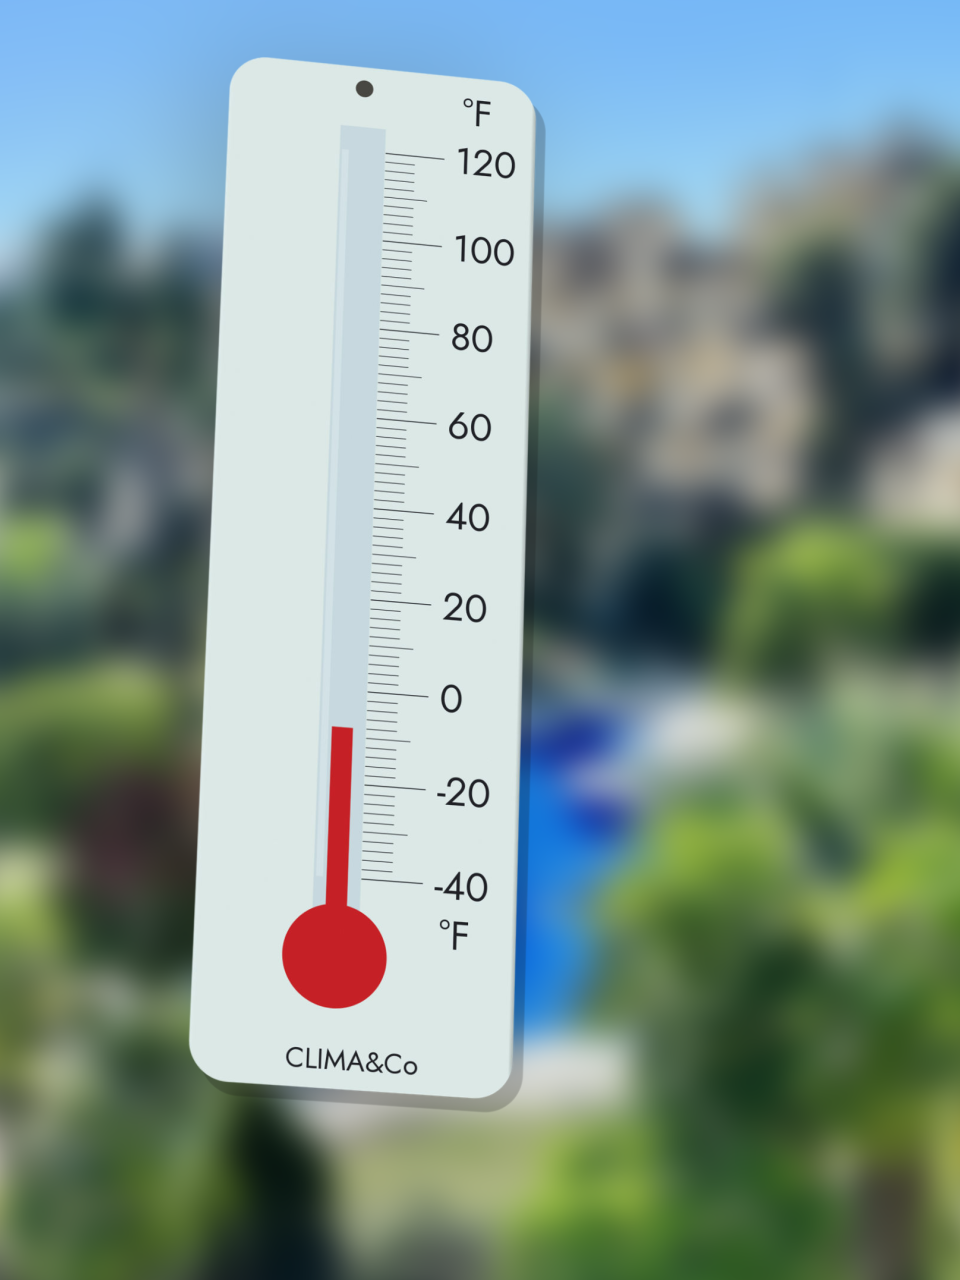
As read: -8 °F
